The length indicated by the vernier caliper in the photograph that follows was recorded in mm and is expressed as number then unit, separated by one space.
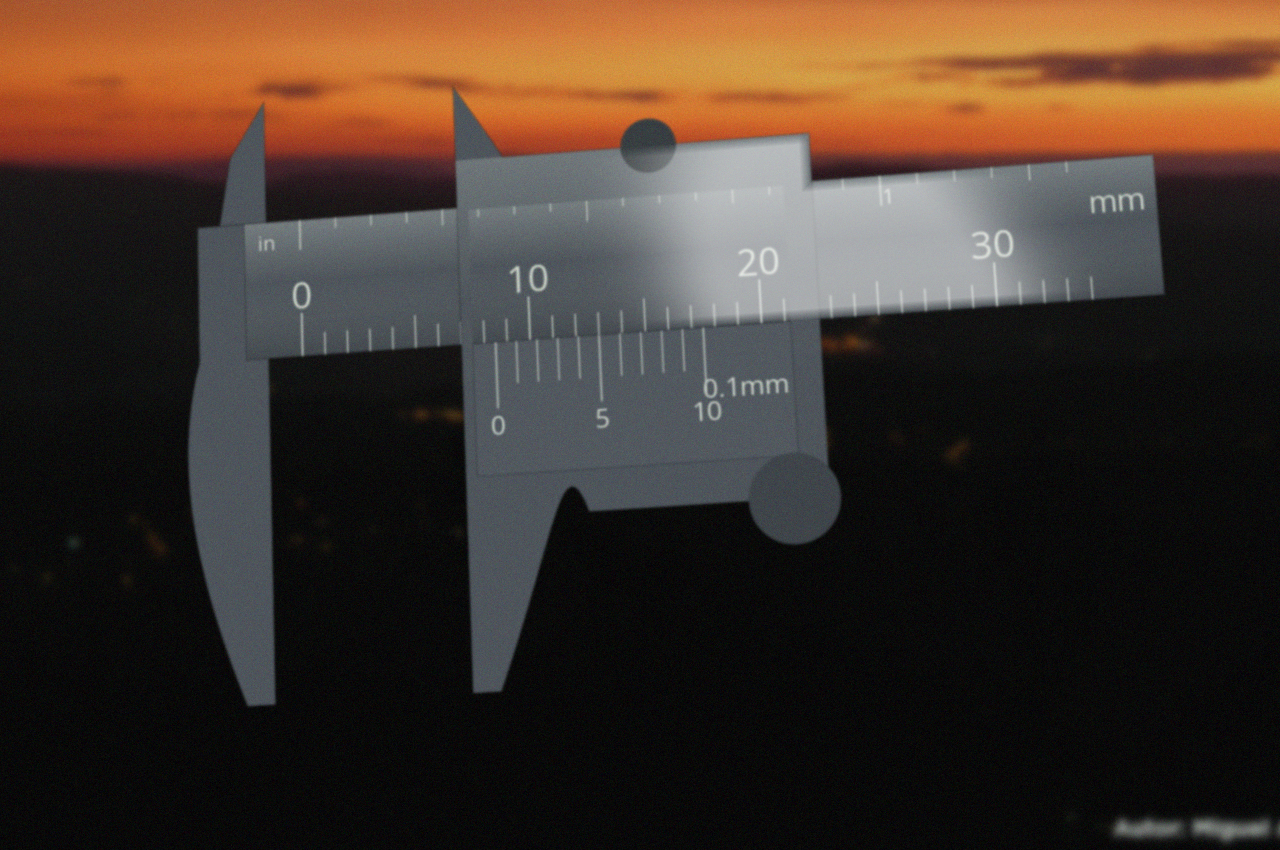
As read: 8.5 mm
